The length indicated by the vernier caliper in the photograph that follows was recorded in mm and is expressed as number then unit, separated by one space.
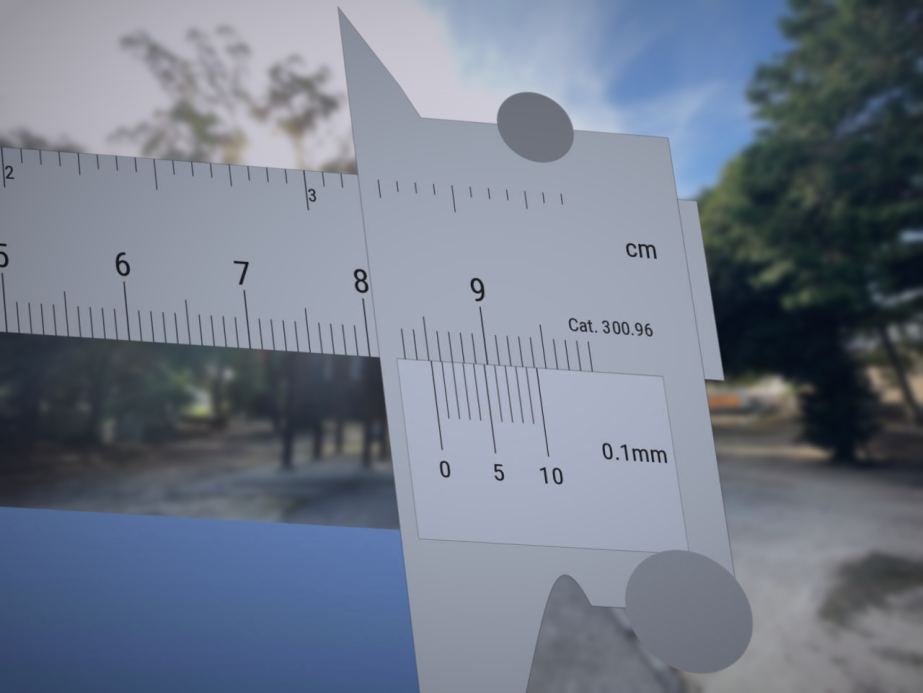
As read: 85.2 mm
